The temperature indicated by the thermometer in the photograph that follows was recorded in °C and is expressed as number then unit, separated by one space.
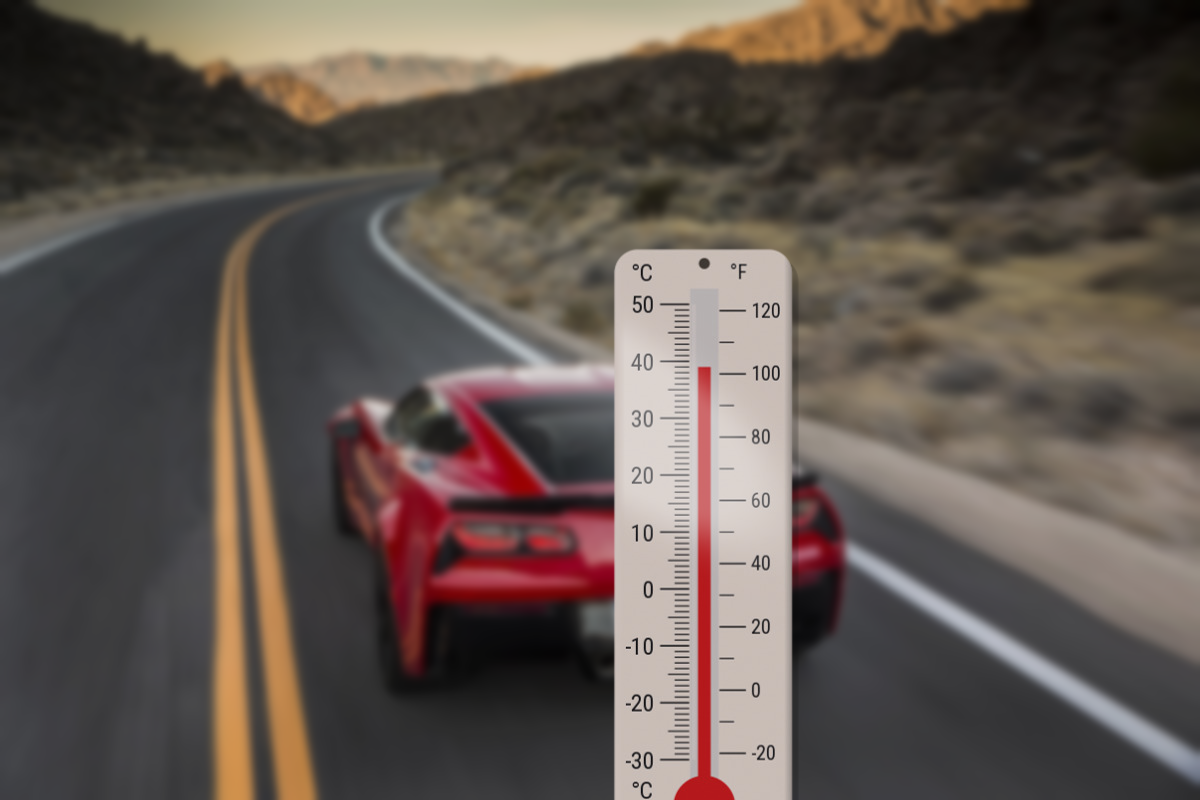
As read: 39 °C
